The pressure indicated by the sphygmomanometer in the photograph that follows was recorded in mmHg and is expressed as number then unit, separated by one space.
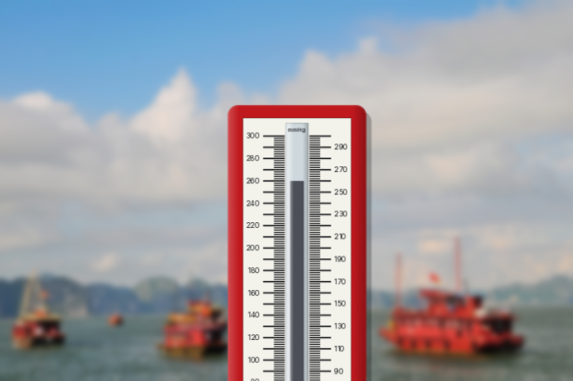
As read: 260 mmHg
